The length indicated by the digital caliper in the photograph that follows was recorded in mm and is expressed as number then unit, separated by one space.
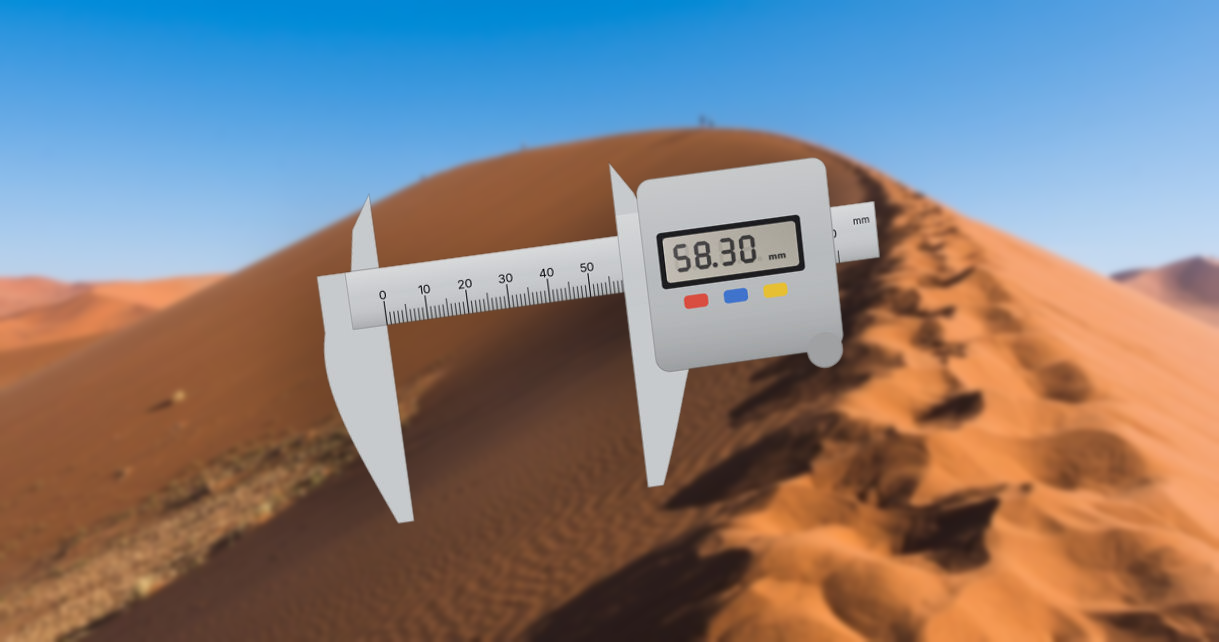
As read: 58.30 mm
